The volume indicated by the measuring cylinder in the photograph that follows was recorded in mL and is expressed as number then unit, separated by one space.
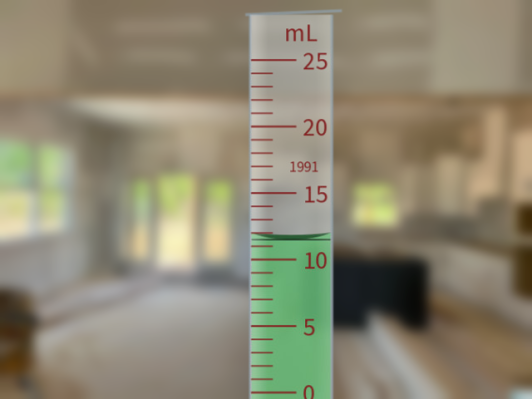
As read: 11.5 mL
